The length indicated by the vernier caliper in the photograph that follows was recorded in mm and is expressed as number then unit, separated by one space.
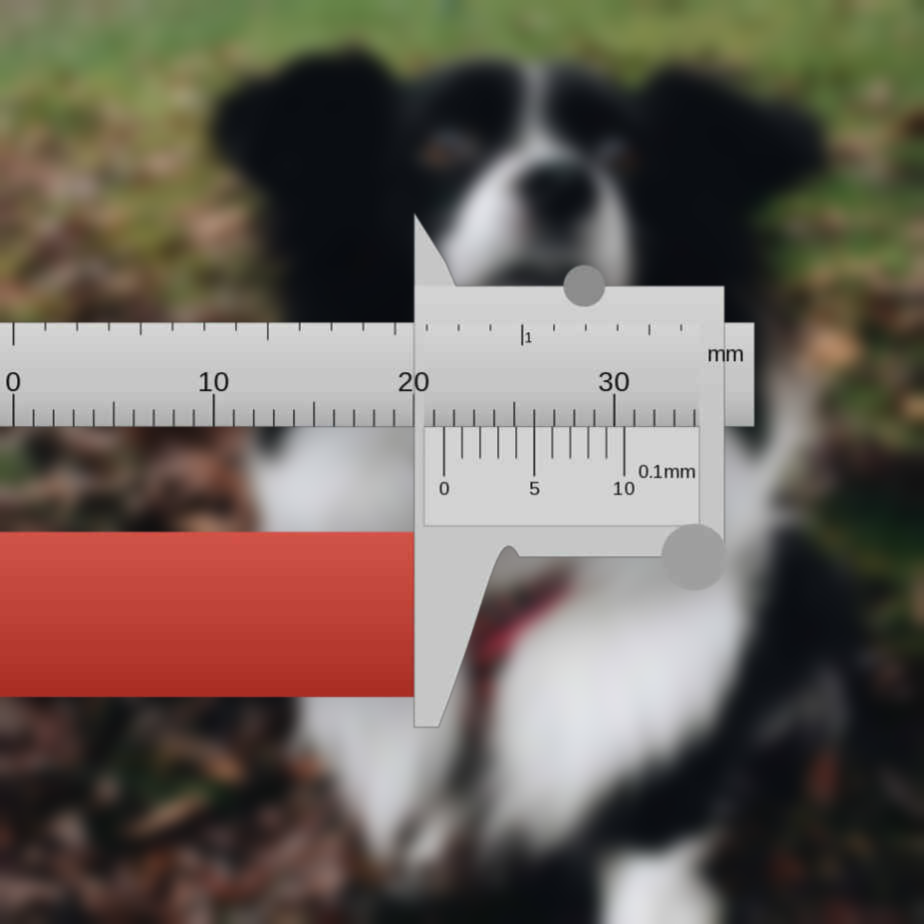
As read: 21.5 mm
